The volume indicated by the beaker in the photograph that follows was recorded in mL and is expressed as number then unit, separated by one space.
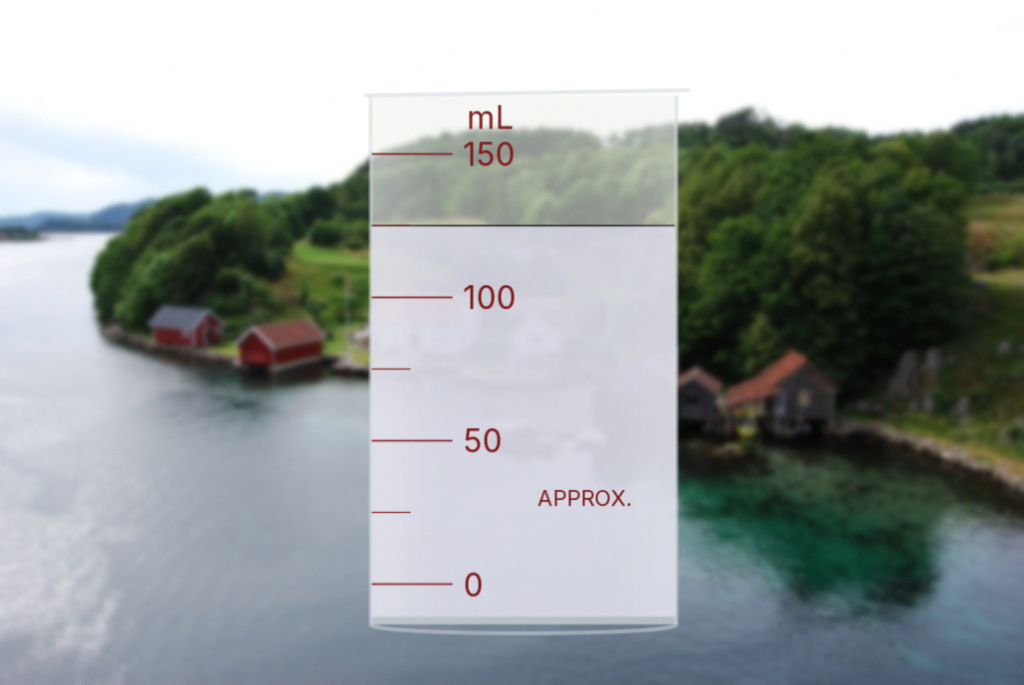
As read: 125 mL
